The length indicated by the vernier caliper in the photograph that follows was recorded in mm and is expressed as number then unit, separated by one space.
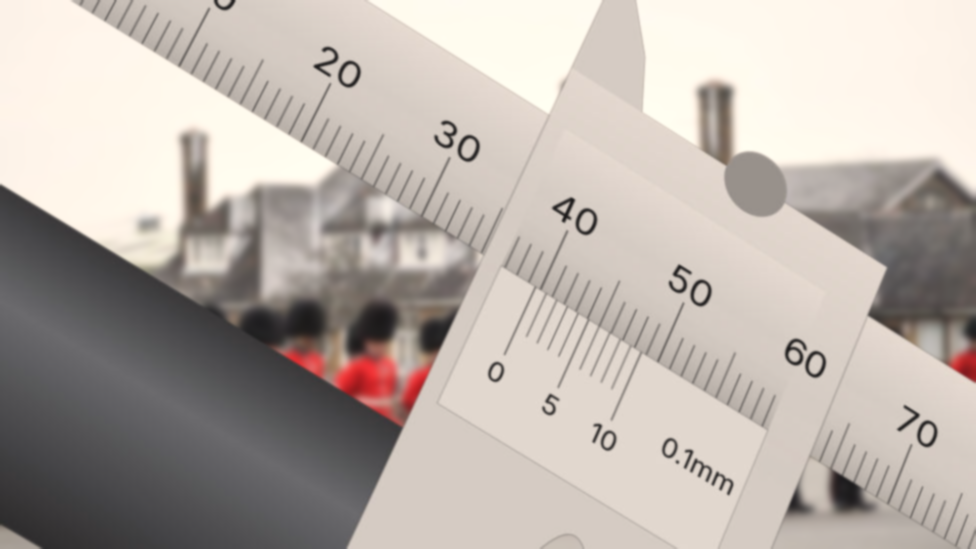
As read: 39.6 mm
